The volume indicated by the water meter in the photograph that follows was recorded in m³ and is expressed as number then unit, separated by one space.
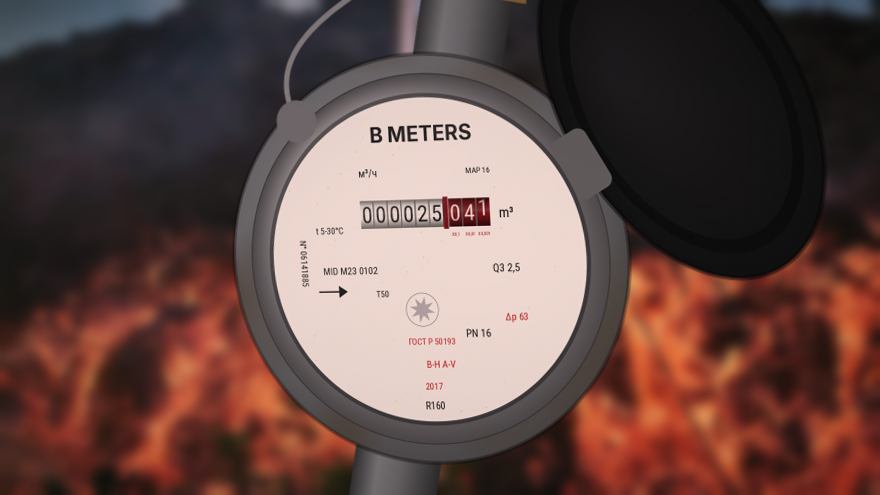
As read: 25.041 m³
